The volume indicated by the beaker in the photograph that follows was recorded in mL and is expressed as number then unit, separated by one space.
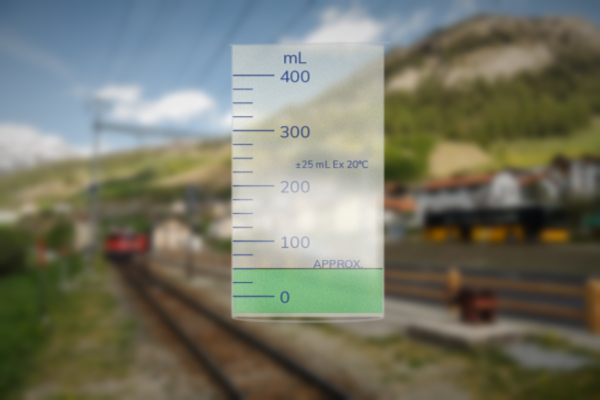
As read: 50 mL
